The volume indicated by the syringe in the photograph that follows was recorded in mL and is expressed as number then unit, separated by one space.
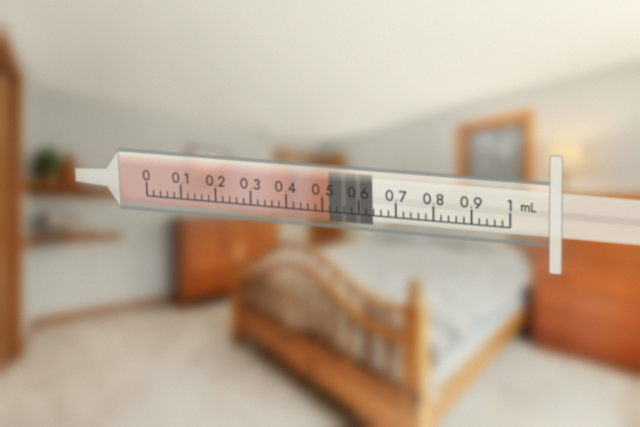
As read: 0.52 mL
